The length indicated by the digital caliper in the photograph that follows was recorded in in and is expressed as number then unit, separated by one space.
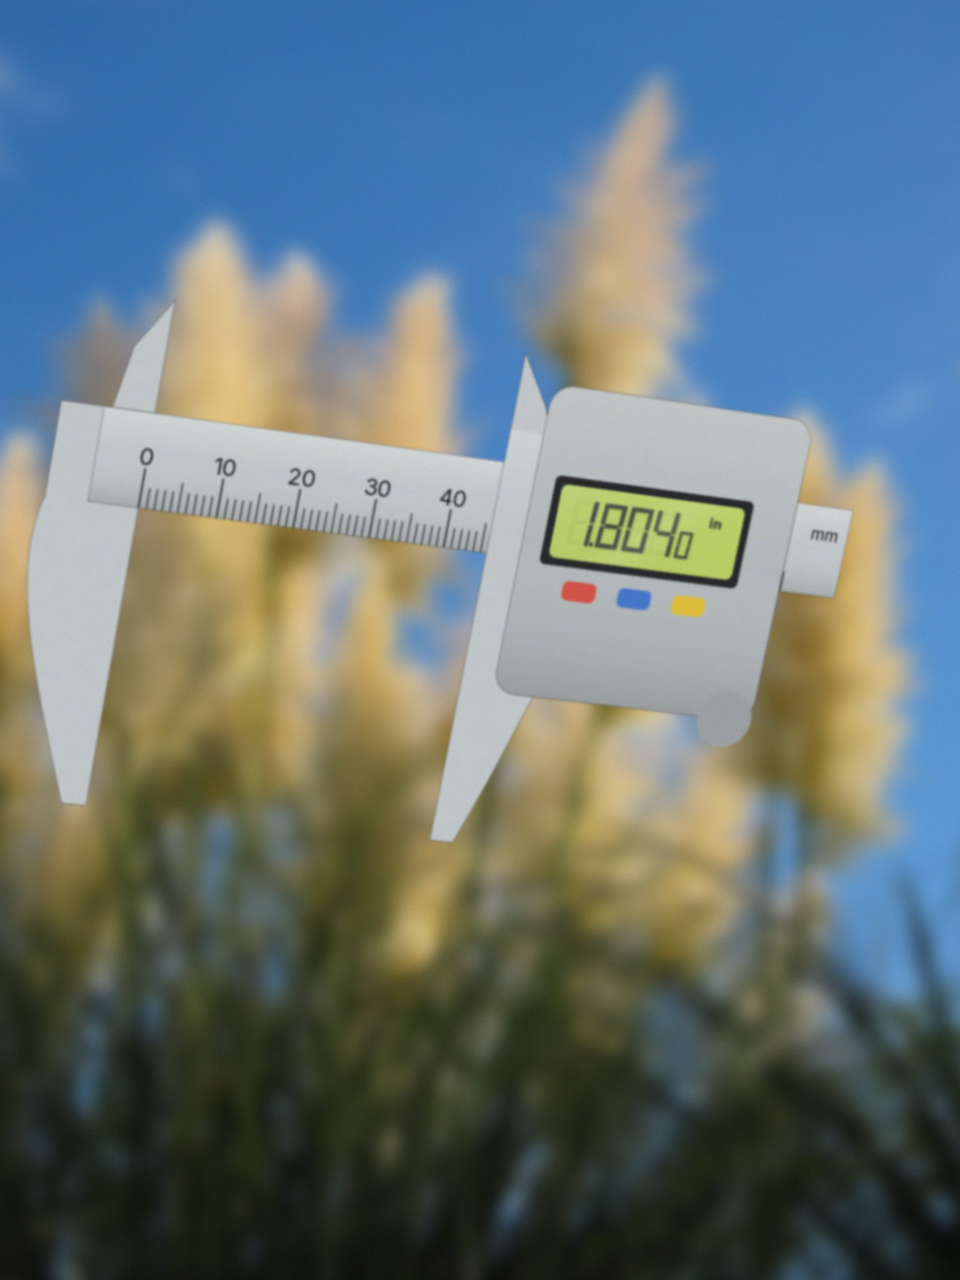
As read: 1.8040 in
